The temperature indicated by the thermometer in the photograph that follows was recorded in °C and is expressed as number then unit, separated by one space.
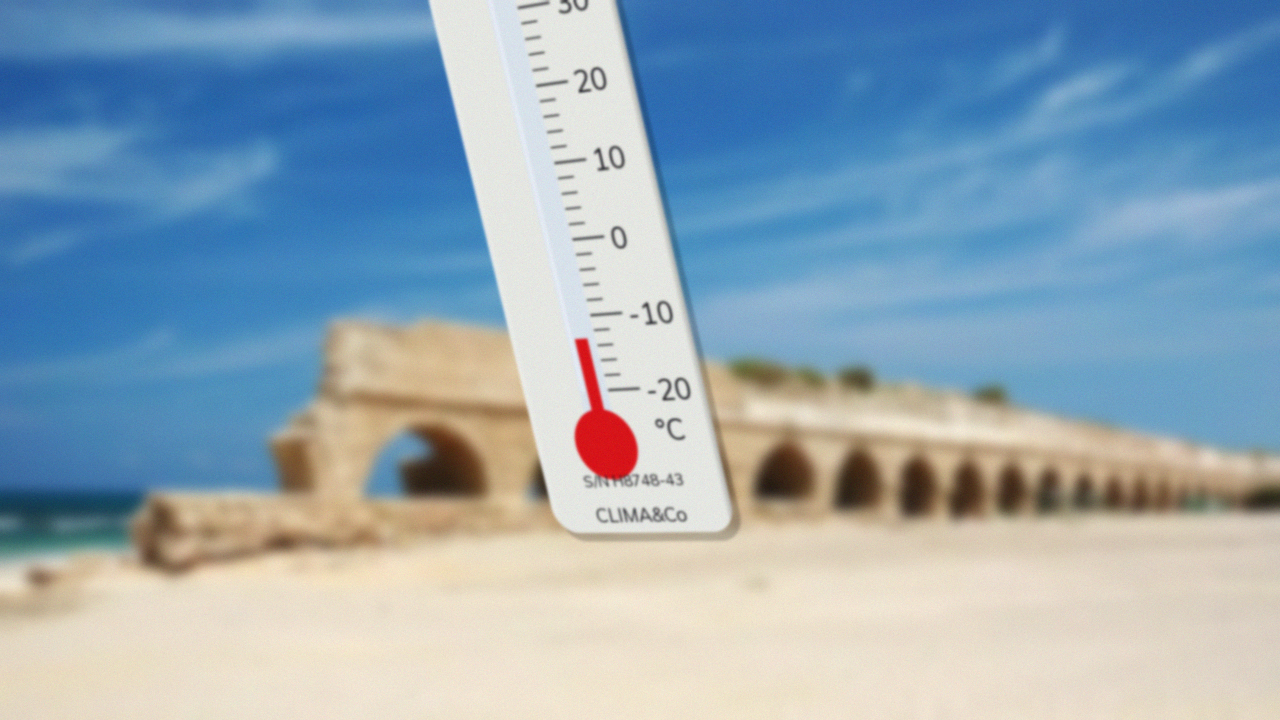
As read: -13 °C
